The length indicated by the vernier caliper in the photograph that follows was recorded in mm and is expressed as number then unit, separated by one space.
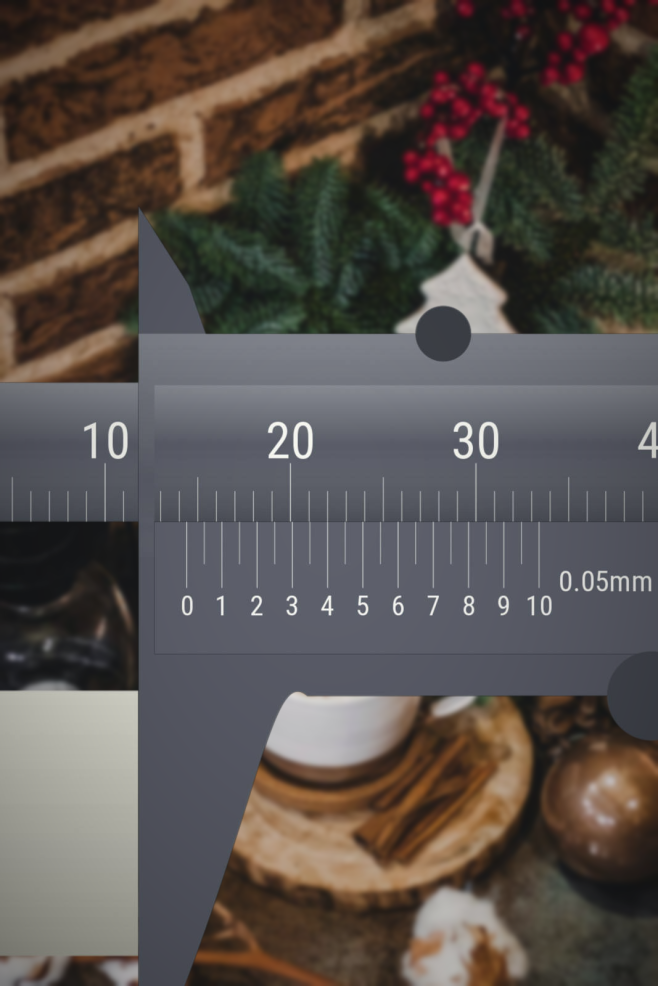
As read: 14.4 mm
